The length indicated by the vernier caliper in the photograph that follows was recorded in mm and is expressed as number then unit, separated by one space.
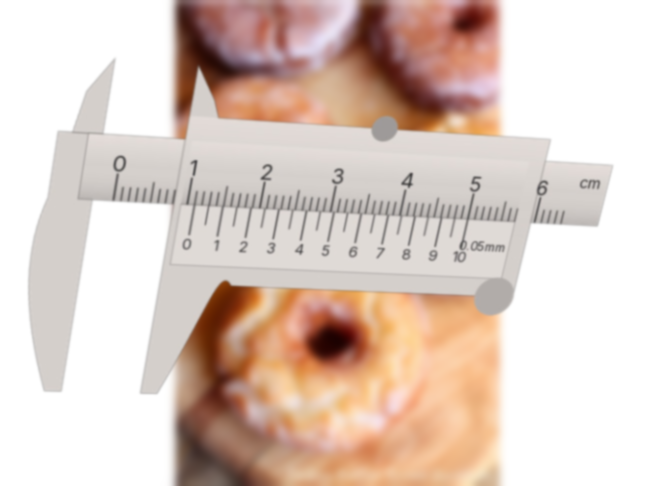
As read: 11.0 mm
